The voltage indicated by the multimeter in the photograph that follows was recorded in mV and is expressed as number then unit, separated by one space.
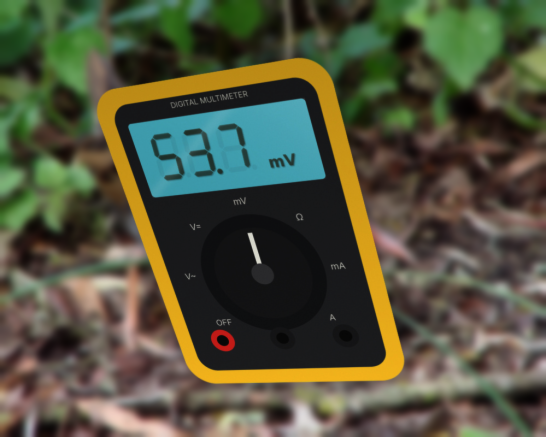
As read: 53.7 mV
